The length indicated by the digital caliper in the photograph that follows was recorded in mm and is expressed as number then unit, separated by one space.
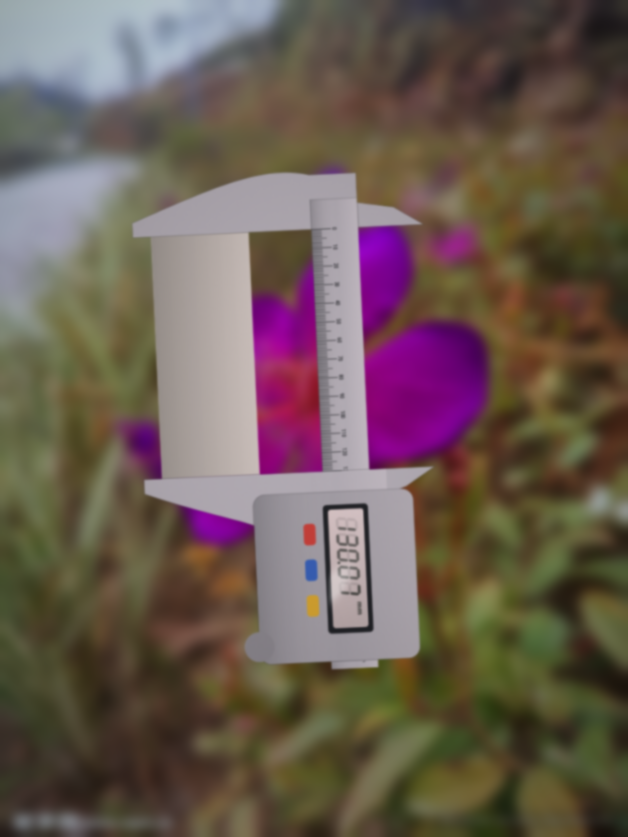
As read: 130.07 mm
